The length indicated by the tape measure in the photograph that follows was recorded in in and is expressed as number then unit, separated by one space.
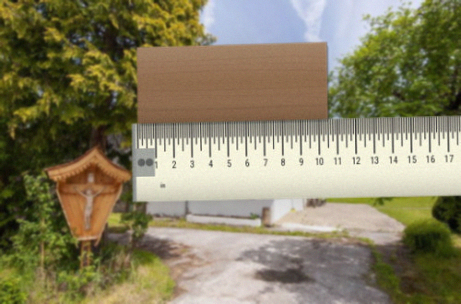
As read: 10.5 in
